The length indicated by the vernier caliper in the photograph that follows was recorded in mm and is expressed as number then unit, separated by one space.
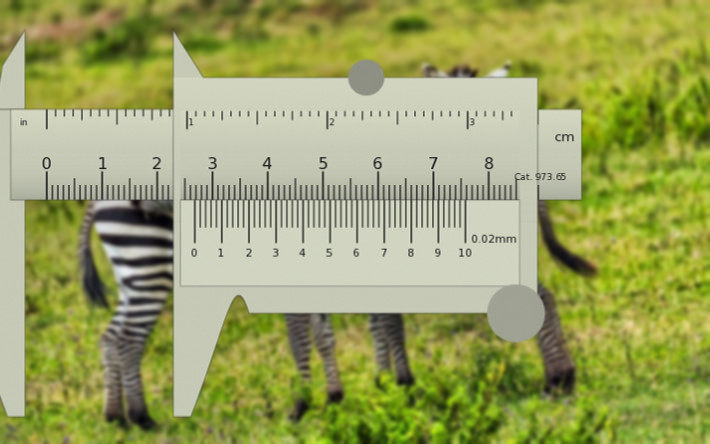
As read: 26.8 mm
